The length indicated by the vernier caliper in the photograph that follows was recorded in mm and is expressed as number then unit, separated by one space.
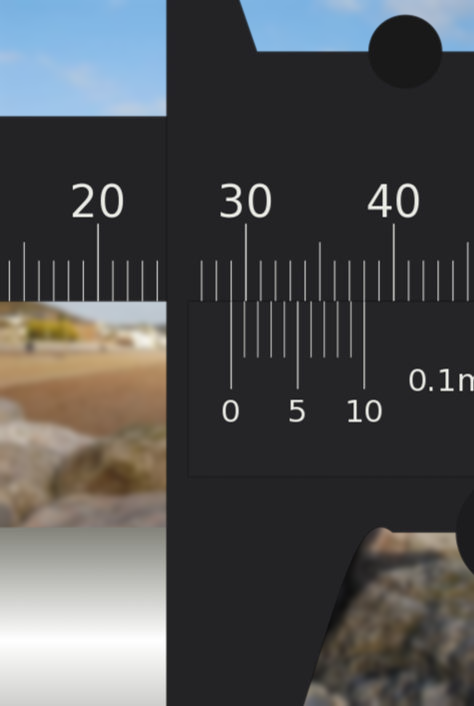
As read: 29.0 mm
